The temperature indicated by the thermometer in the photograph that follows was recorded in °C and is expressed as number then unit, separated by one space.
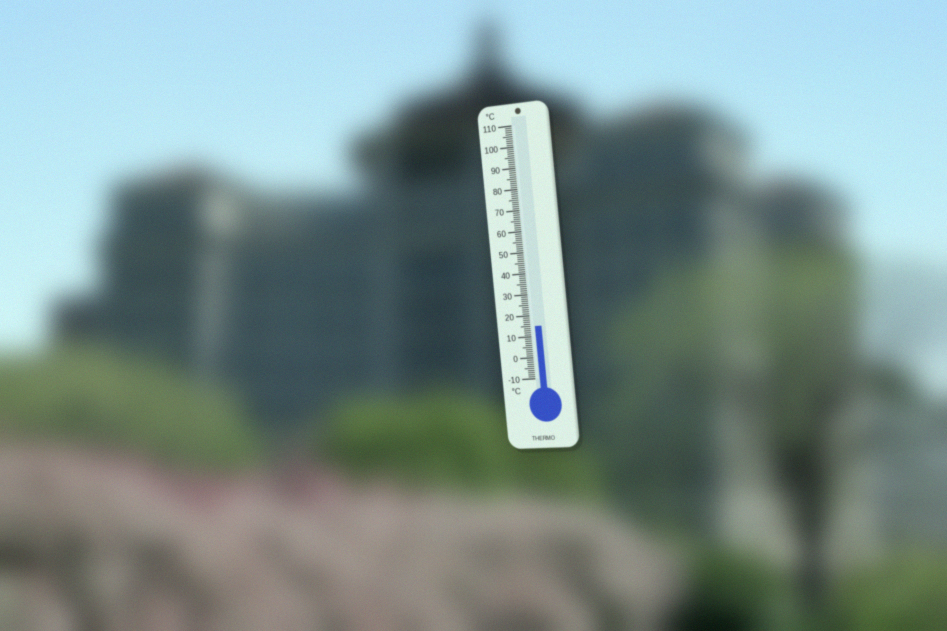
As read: 15 °C
